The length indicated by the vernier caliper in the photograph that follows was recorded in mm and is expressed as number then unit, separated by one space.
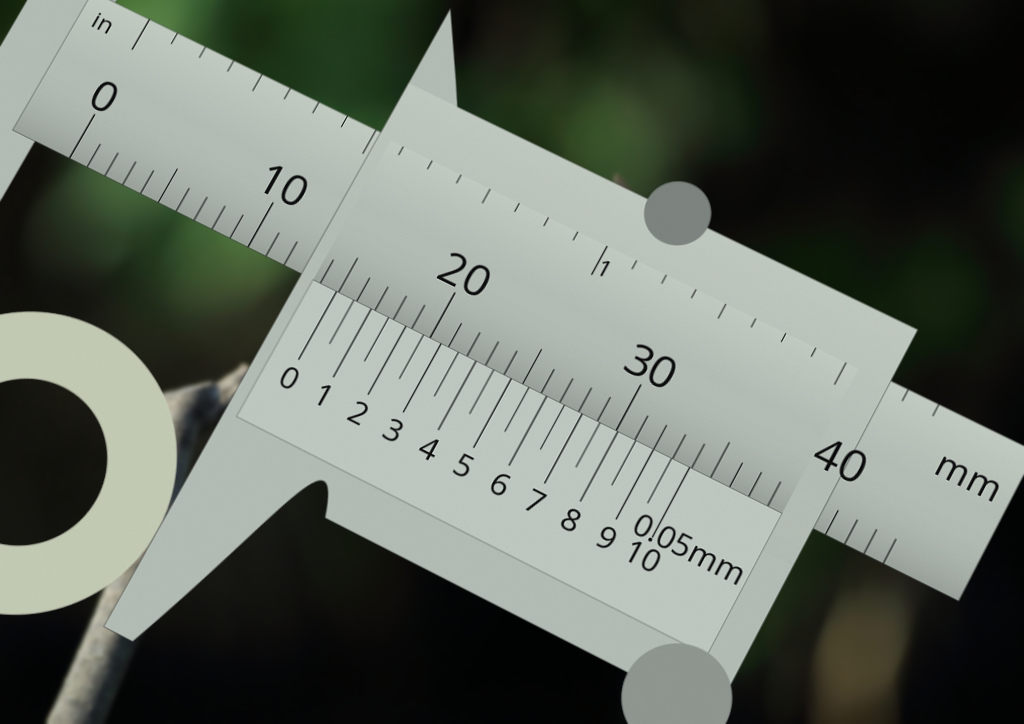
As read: 14.9 mm
